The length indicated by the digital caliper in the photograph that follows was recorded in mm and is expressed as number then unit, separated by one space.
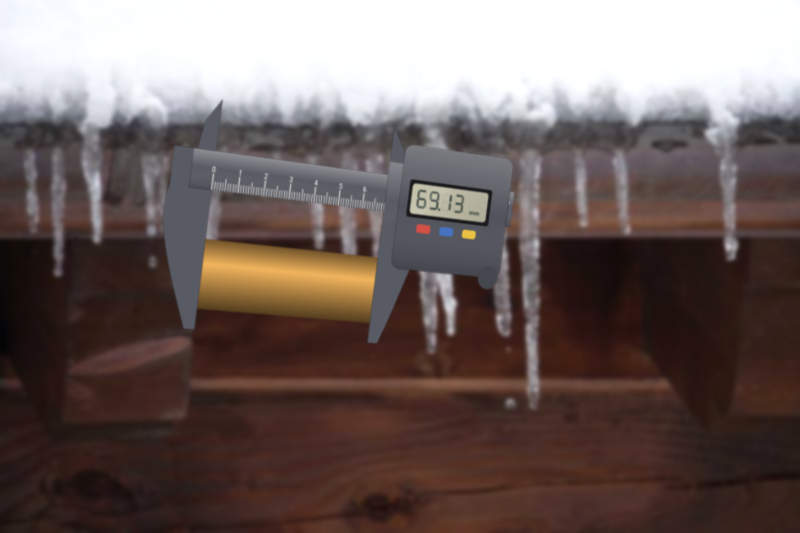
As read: 69.13 mm
